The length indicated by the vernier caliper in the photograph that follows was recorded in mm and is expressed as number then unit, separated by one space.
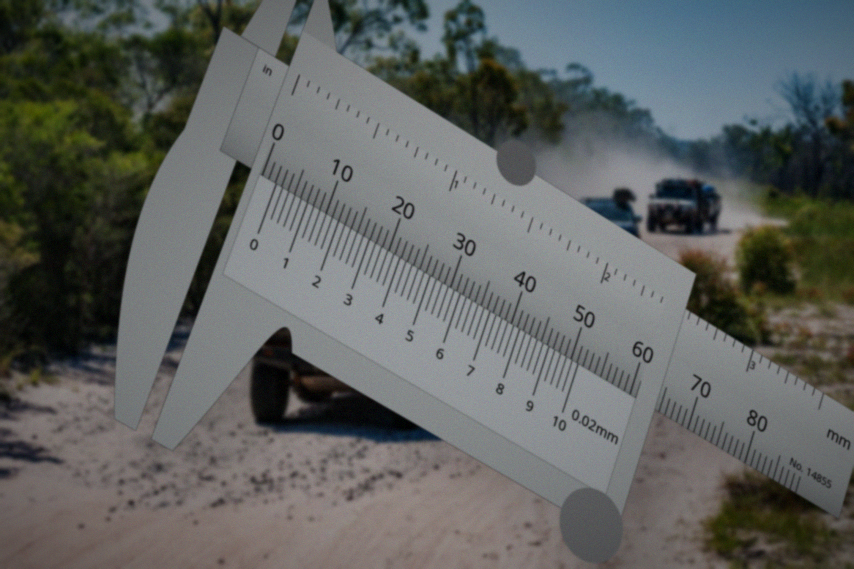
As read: 2.2 mm
